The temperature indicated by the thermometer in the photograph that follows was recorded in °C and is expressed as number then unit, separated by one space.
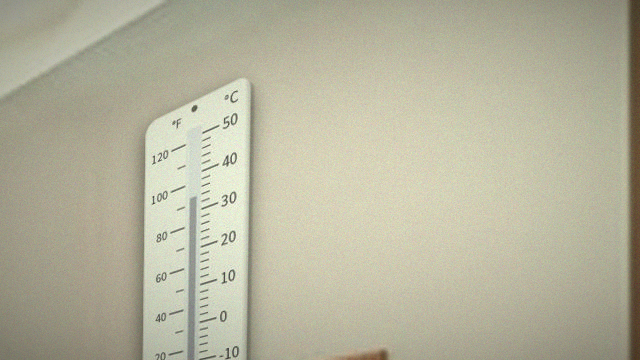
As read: 34 °C
